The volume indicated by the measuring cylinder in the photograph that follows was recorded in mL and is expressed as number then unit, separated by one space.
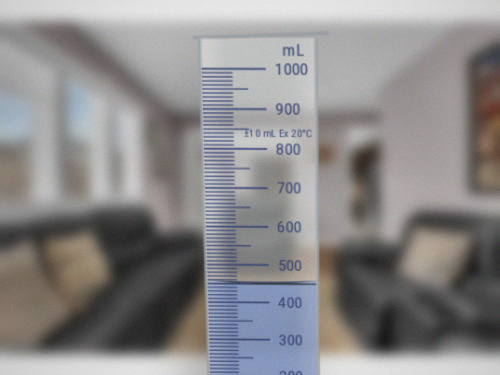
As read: 450 mL
